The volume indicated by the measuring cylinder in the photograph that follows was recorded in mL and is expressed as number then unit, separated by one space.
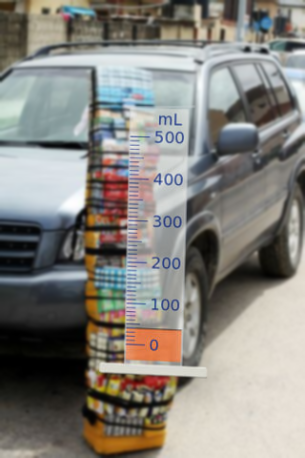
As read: 40 mL
